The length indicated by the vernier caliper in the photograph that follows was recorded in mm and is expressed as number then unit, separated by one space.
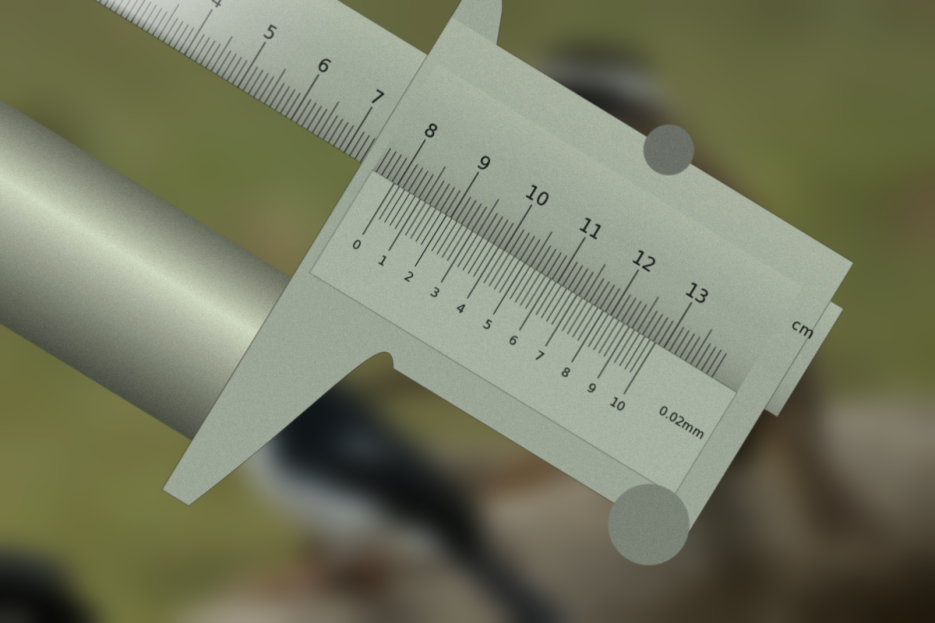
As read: 79.4 mm
